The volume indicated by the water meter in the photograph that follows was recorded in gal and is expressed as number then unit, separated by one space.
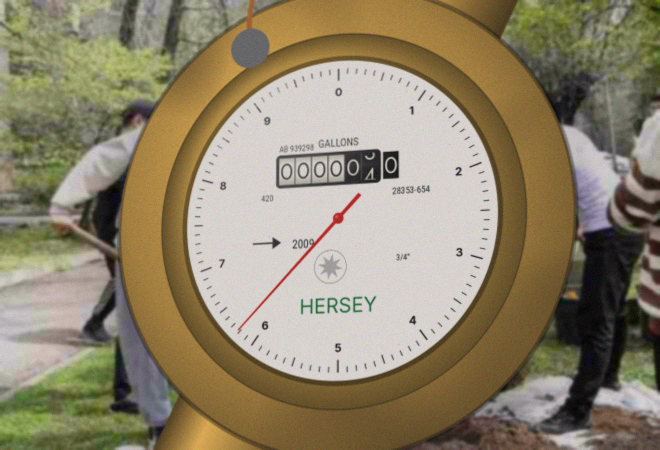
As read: 36.2 gal
